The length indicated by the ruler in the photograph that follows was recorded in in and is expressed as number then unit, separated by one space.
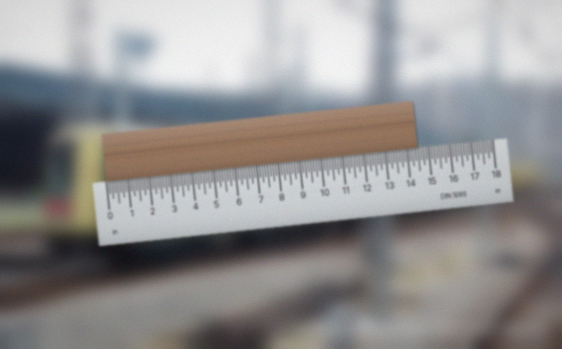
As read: 14.5 in
